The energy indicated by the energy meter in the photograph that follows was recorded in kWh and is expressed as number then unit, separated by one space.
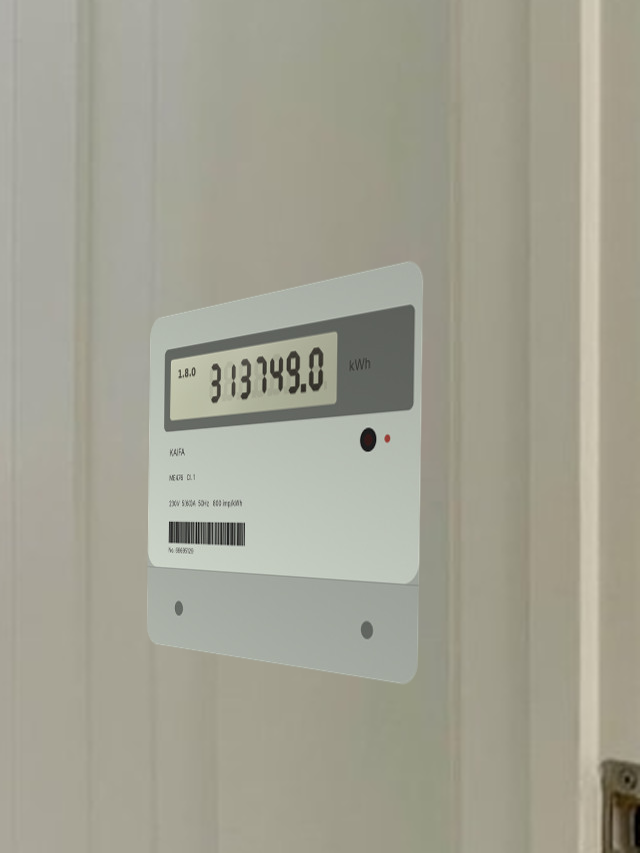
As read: 313749.0 kWh
